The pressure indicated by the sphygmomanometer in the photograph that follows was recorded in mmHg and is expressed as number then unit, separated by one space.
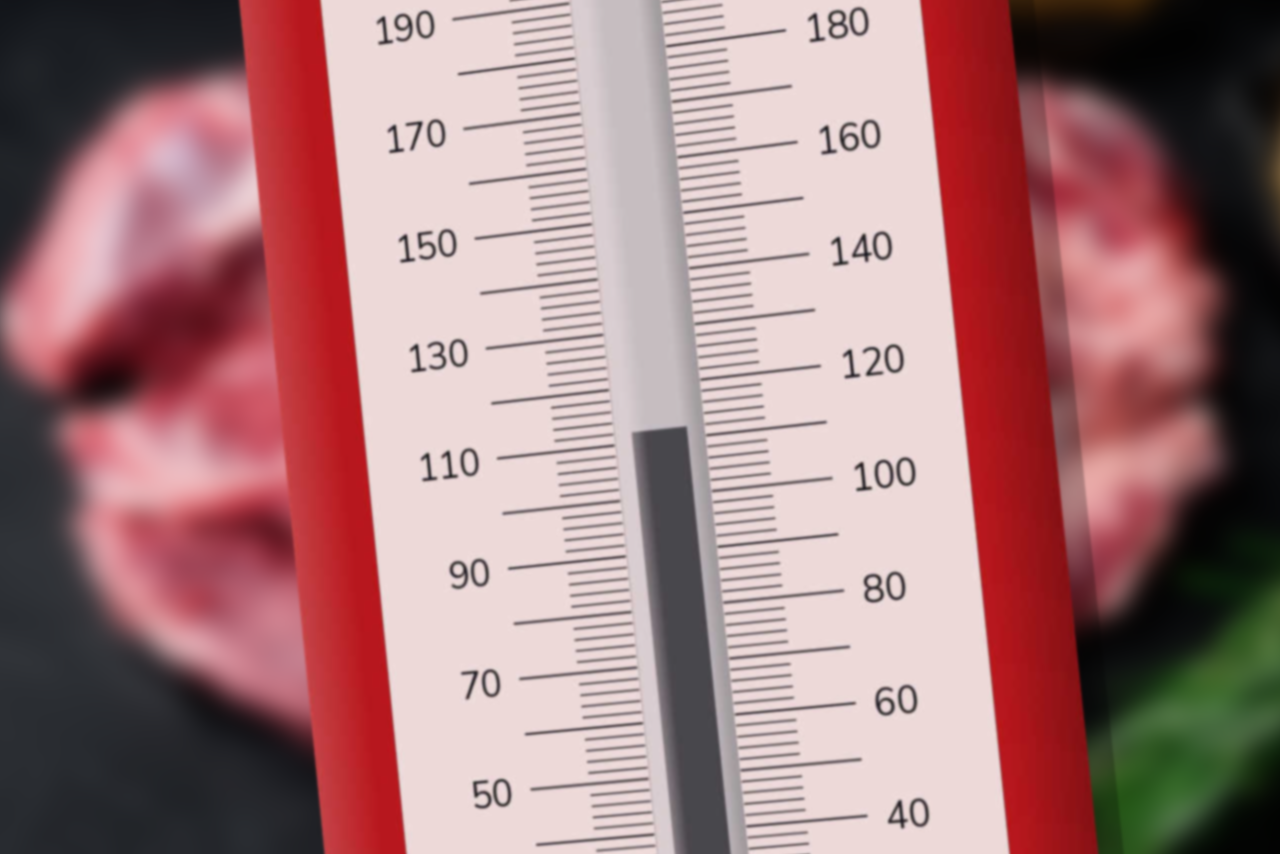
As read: 112 mmHg
